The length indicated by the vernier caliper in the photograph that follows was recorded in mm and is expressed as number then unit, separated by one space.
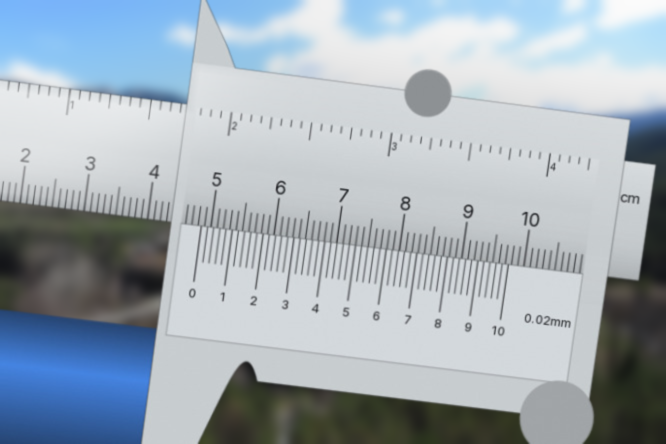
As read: 48.5 mm
